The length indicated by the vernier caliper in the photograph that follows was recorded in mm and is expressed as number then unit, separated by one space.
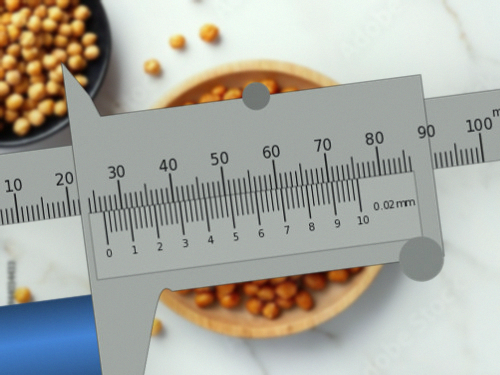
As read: 26.5 mm
